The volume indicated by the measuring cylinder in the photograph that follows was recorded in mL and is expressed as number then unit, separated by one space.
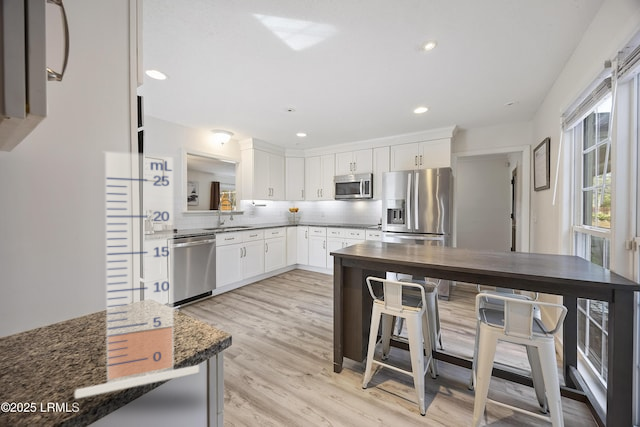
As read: 4 mL
